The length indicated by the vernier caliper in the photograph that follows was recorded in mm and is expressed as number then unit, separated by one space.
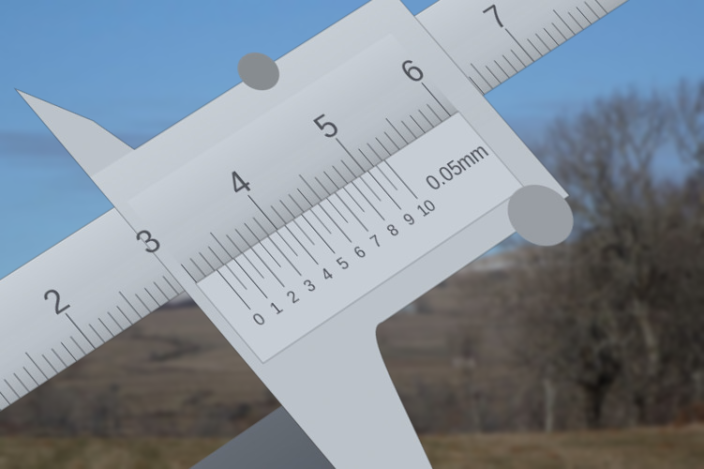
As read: 33.2 mm
